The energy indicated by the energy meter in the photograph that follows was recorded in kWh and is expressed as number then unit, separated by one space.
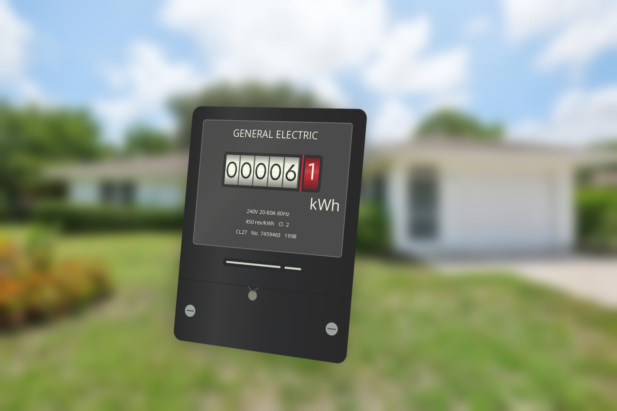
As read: 6.1 kWh
